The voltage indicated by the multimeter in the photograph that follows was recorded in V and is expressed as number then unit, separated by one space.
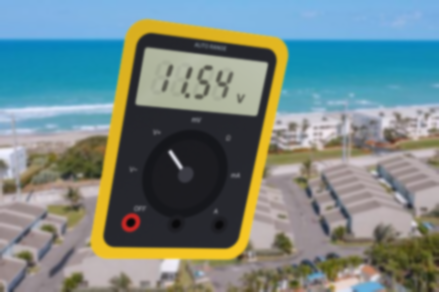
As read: 11.54 V
